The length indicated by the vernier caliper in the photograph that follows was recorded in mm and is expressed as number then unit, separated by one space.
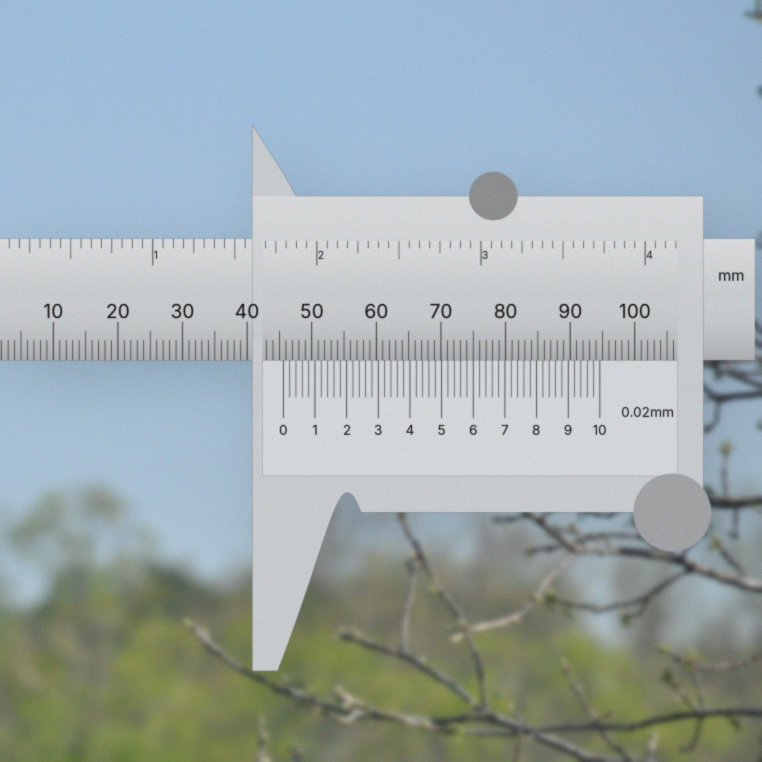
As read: 45.6 mm
